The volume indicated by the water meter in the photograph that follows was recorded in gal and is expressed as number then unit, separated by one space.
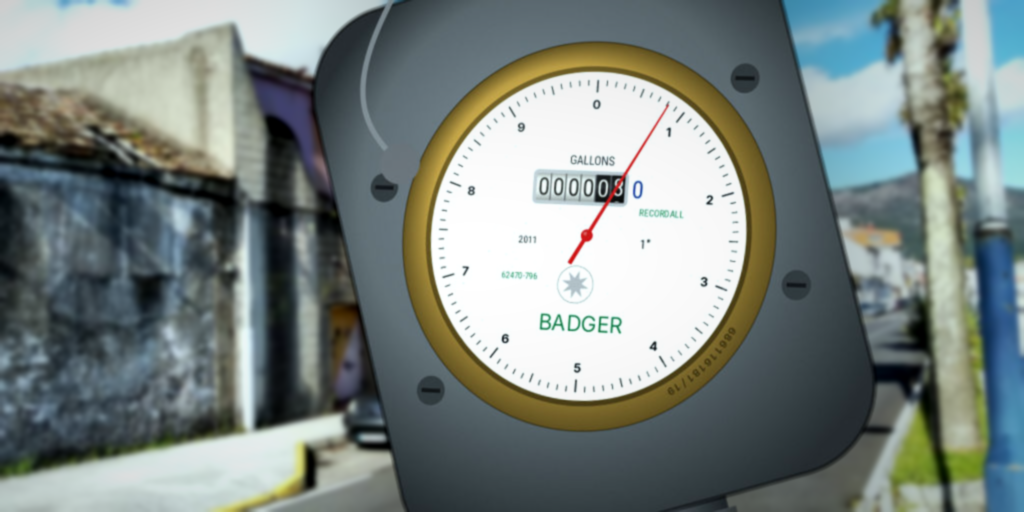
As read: 80.8 gal
